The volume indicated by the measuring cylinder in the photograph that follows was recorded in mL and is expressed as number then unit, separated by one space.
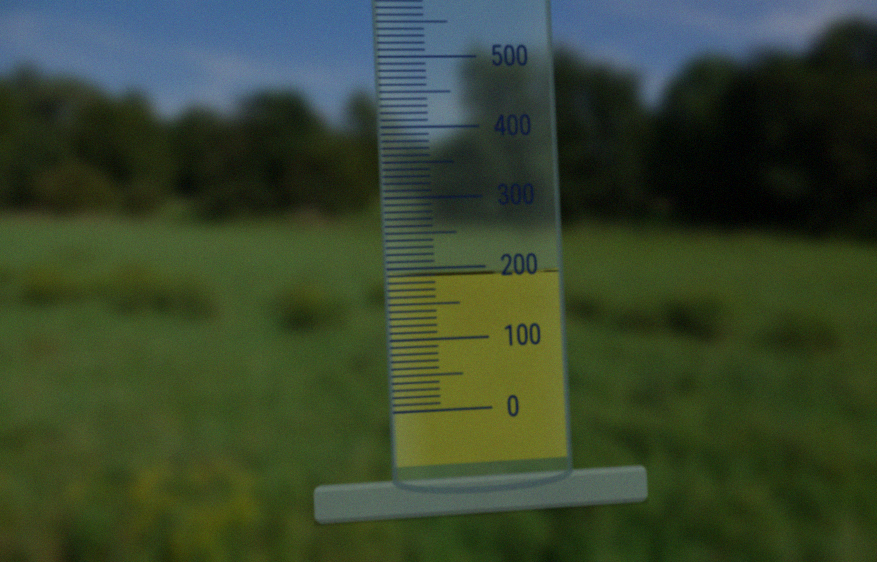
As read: 190 mL
